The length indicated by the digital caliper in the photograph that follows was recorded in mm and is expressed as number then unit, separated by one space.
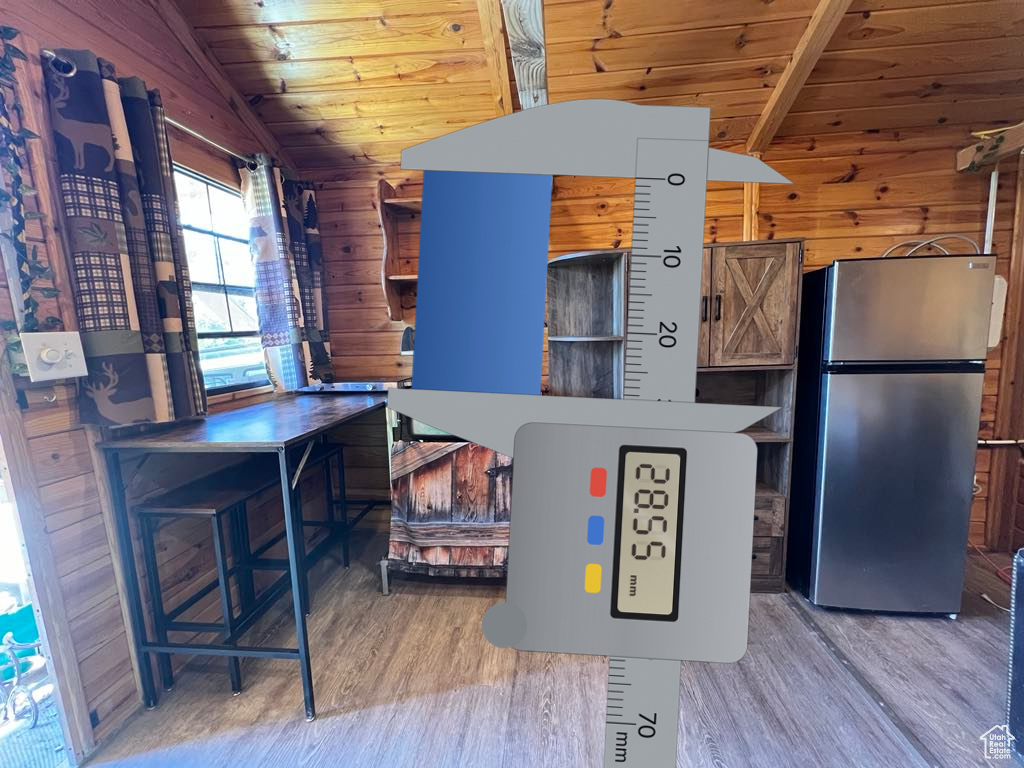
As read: 28.55 mm
